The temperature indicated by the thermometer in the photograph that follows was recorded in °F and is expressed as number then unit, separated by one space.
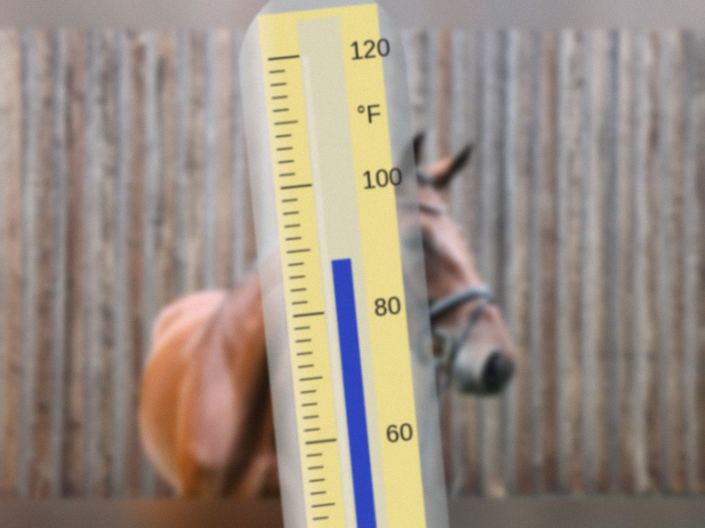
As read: 88 °F
